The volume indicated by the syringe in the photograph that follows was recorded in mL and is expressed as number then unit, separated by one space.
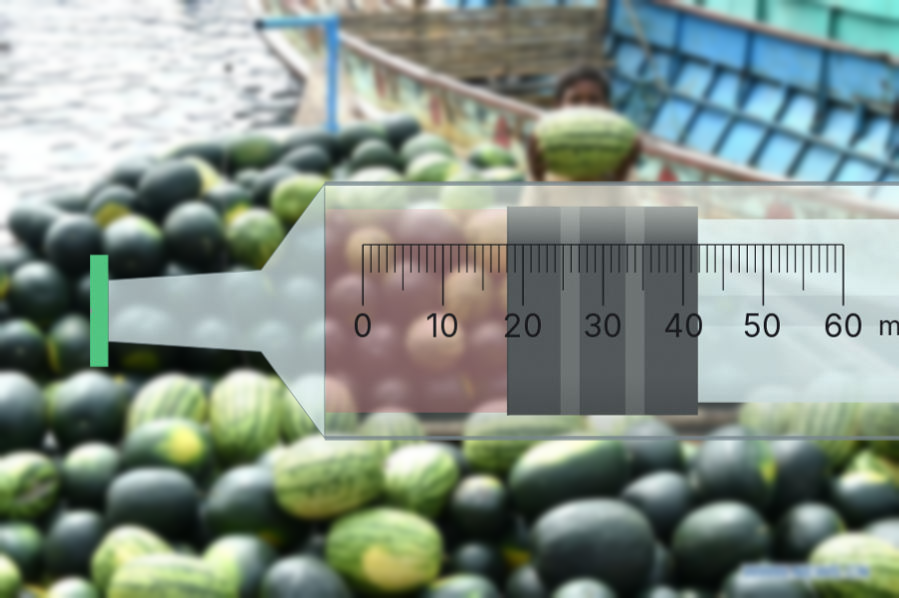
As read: 18 mL
